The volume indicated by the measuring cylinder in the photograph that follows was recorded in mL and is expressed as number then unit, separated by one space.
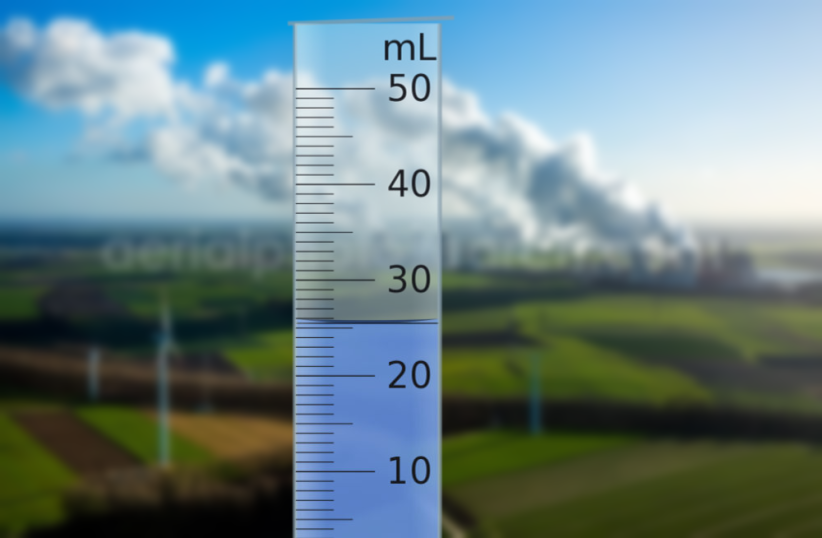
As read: 25.5 mL
